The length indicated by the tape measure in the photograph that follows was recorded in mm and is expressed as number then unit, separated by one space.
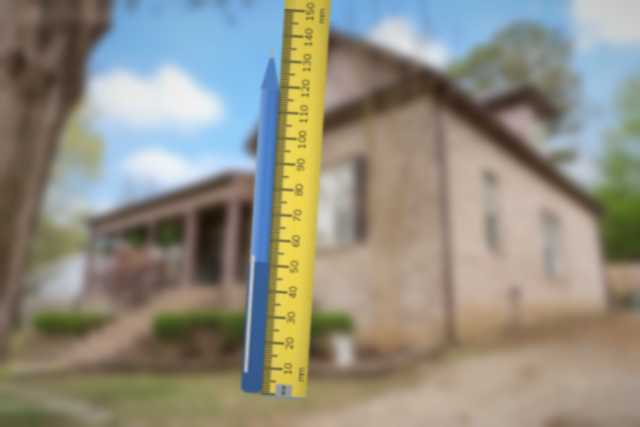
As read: 135 mm
